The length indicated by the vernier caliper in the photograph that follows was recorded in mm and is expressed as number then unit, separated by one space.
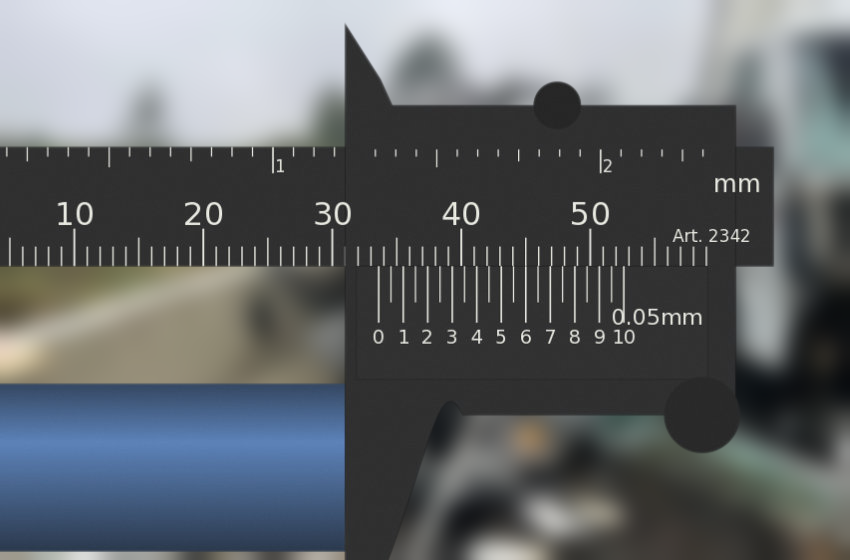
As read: 33.6 mm
